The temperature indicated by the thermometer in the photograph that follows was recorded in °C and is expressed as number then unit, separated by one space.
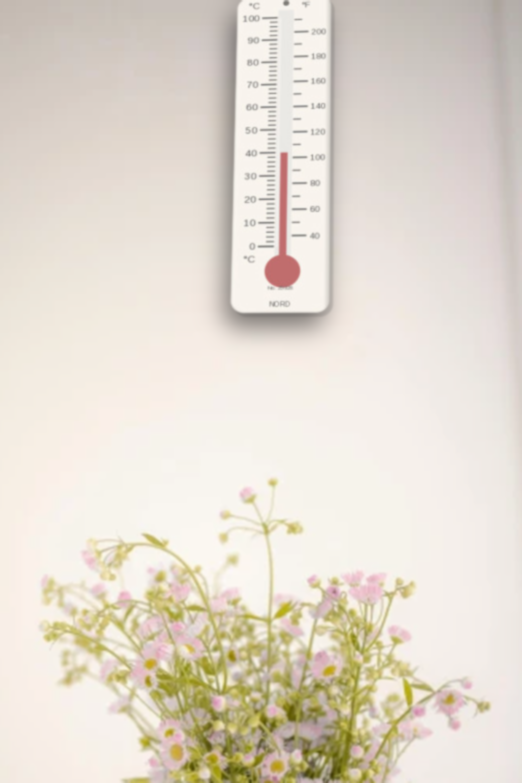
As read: 40 °C
